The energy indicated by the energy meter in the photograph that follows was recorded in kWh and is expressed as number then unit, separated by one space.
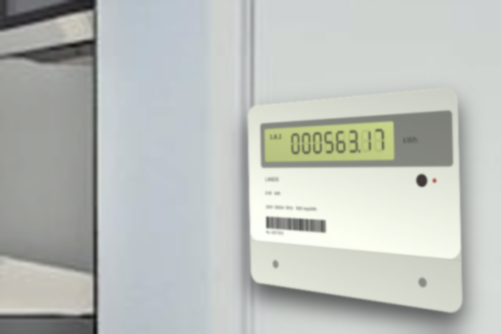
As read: 563.17 kWh
